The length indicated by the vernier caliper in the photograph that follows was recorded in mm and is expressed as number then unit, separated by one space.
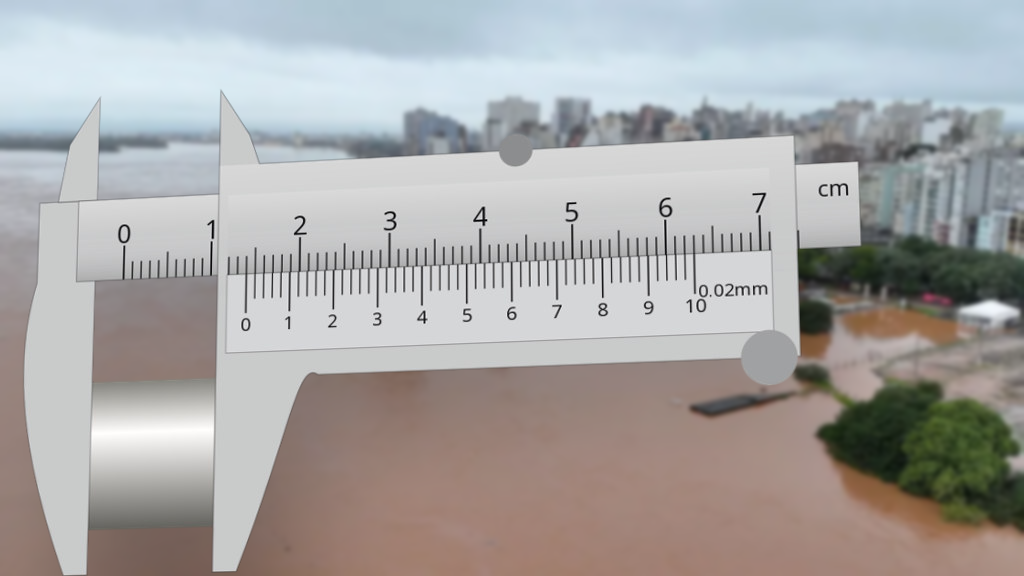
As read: 14.0 mm
